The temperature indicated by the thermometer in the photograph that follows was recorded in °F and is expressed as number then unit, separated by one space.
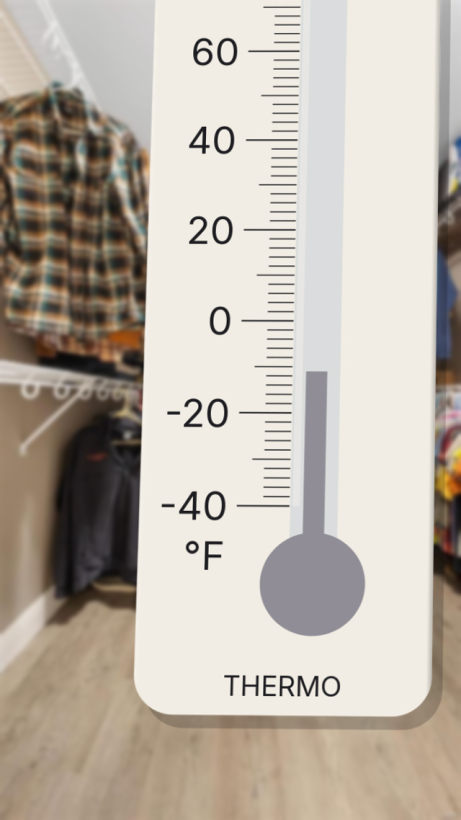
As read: -11 °F
